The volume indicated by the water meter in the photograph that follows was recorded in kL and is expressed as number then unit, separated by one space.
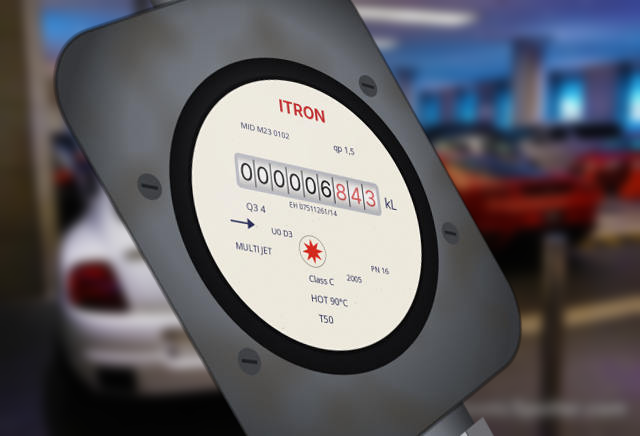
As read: 6.843 kL
